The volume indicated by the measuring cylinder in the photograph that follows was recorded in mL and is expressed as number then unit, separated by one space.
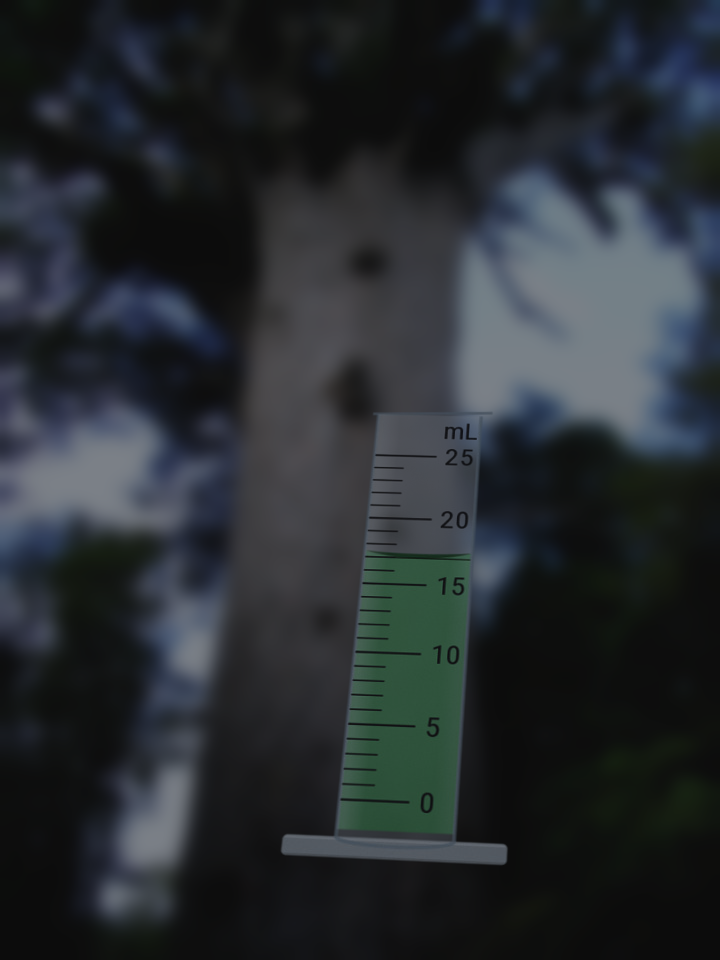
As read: 17 mL
